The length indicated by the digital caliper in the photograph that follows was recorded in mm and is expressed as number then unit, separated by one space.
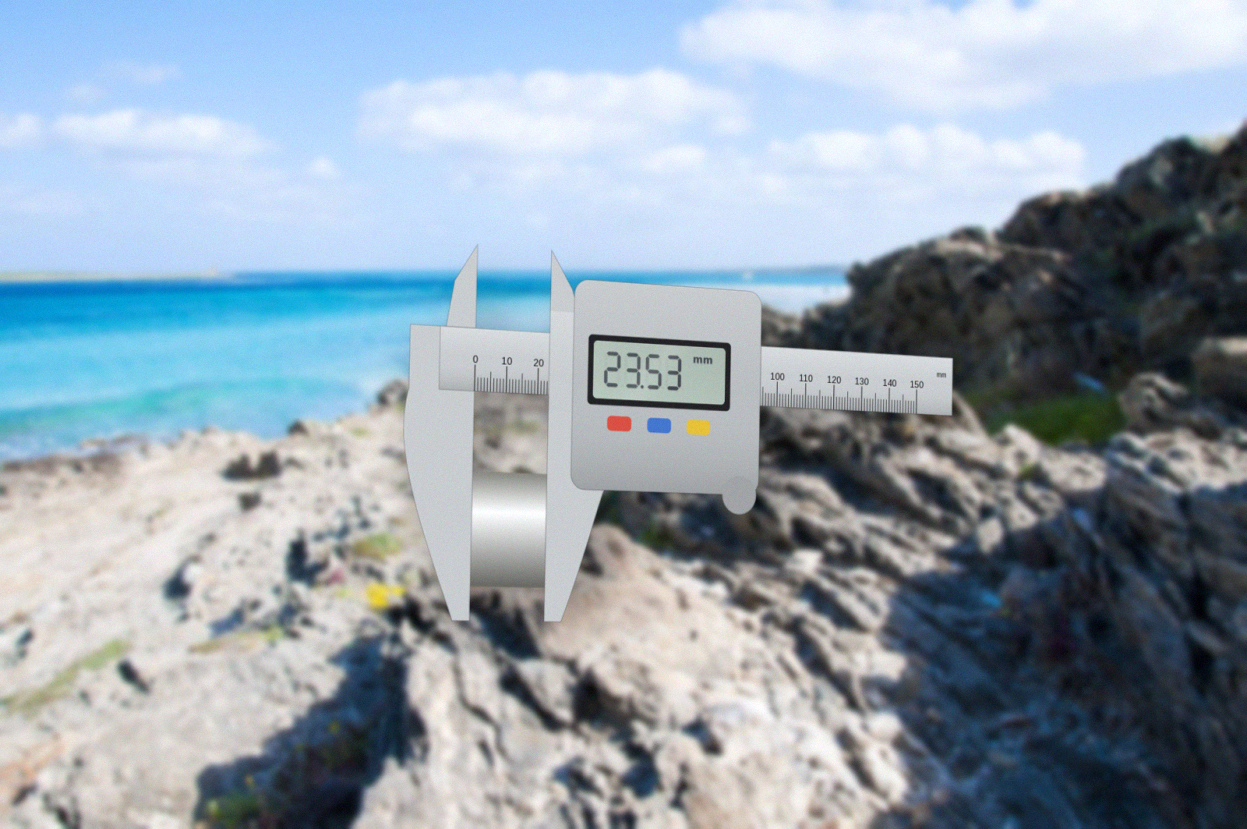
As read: 23.53 mm
